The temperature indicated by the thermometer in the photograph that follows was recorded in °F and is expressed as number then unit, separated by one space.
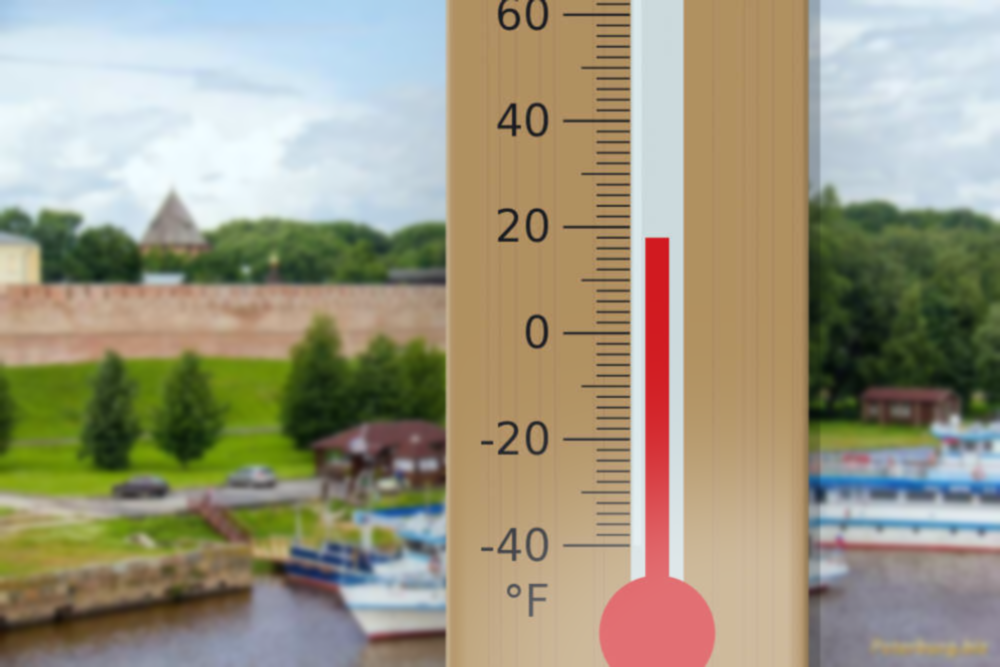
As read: 18 °F
